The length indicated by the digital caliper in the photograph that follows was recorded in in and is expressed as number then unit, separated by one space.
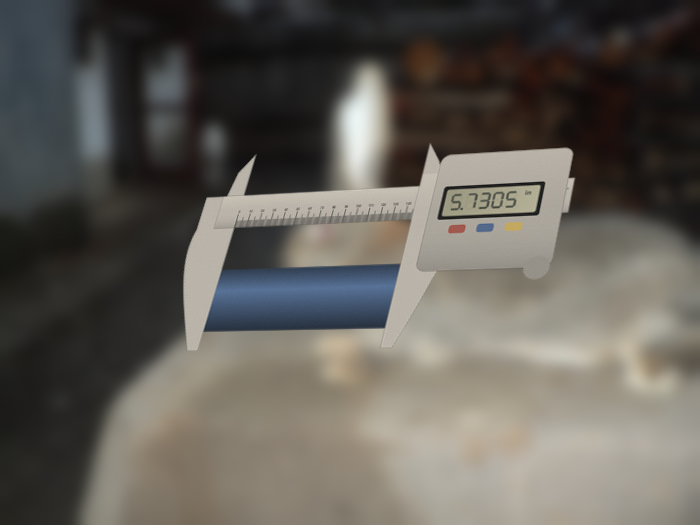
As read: 5.7305 in
